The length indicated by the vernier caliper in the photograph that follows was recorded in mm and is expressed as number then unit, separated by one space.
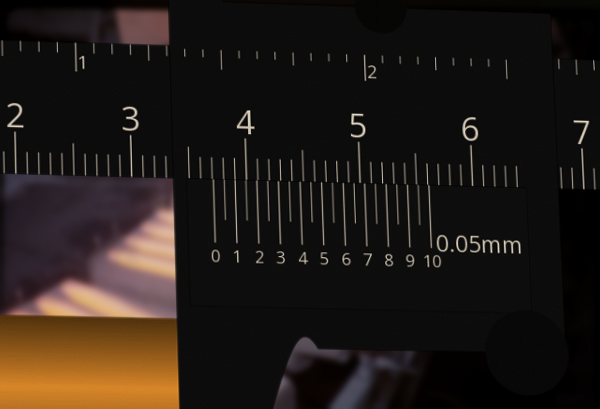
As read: 37.1 mm
